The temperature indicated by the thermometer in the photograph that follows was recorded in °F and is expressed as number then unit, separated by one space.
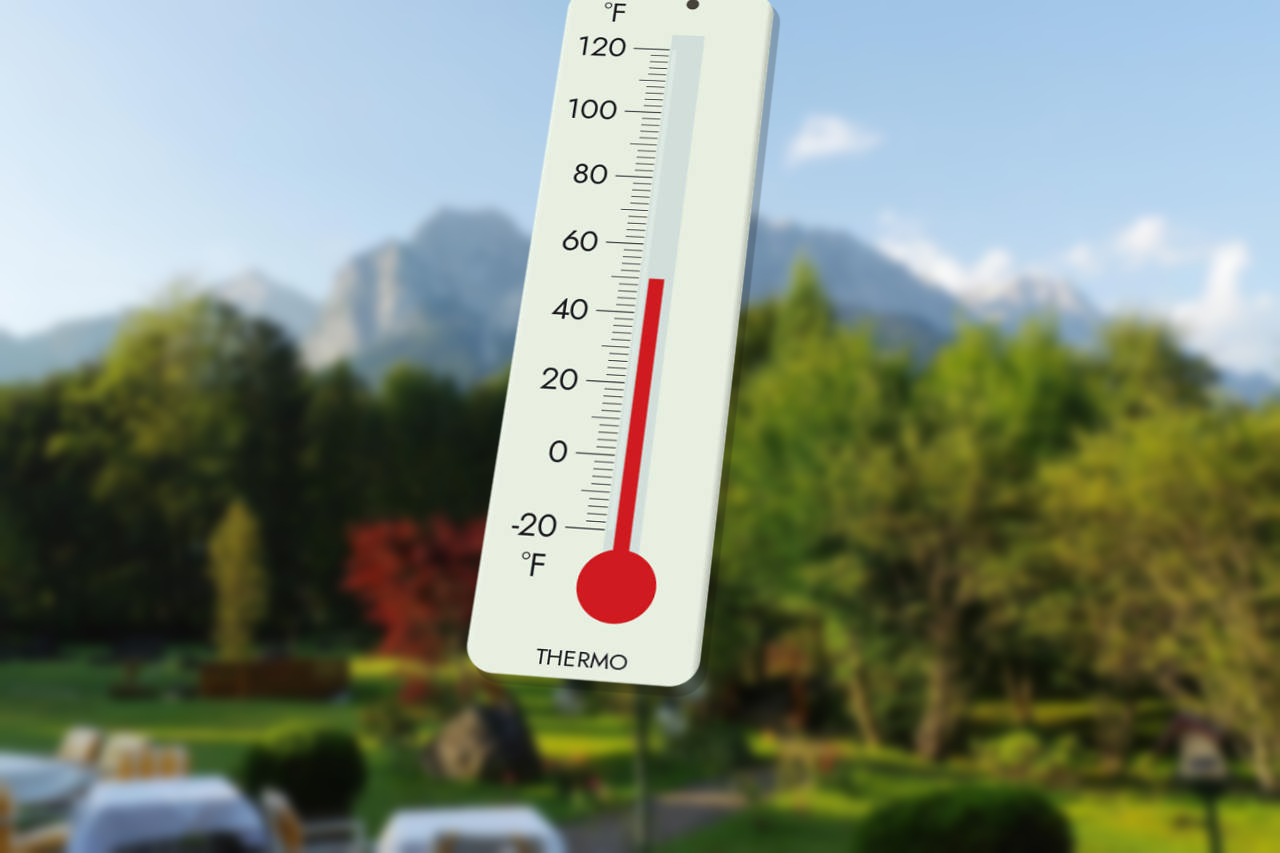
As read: 50 °F
